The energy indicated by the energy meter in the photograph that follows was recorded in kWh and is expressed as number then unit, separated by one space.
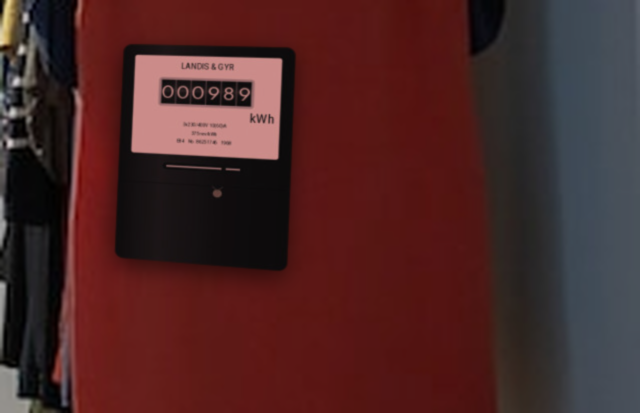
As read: 989 kWh
